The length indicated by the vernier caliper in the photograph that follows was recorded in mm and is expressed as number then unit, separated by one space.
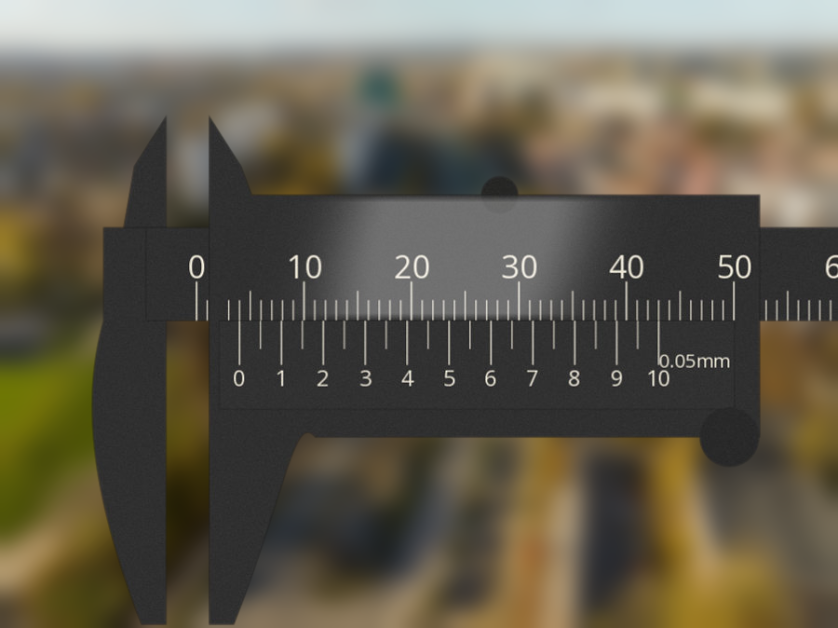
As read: 4.0 mm
